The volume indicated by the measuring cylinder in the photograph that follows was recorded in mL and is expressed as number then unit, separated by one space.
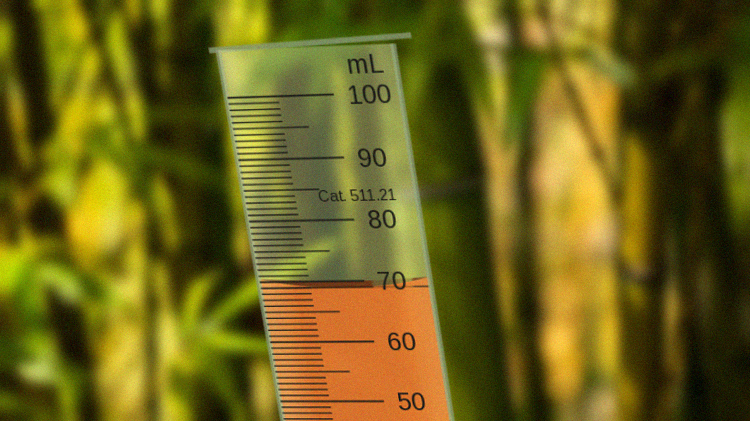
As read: 69 mL
